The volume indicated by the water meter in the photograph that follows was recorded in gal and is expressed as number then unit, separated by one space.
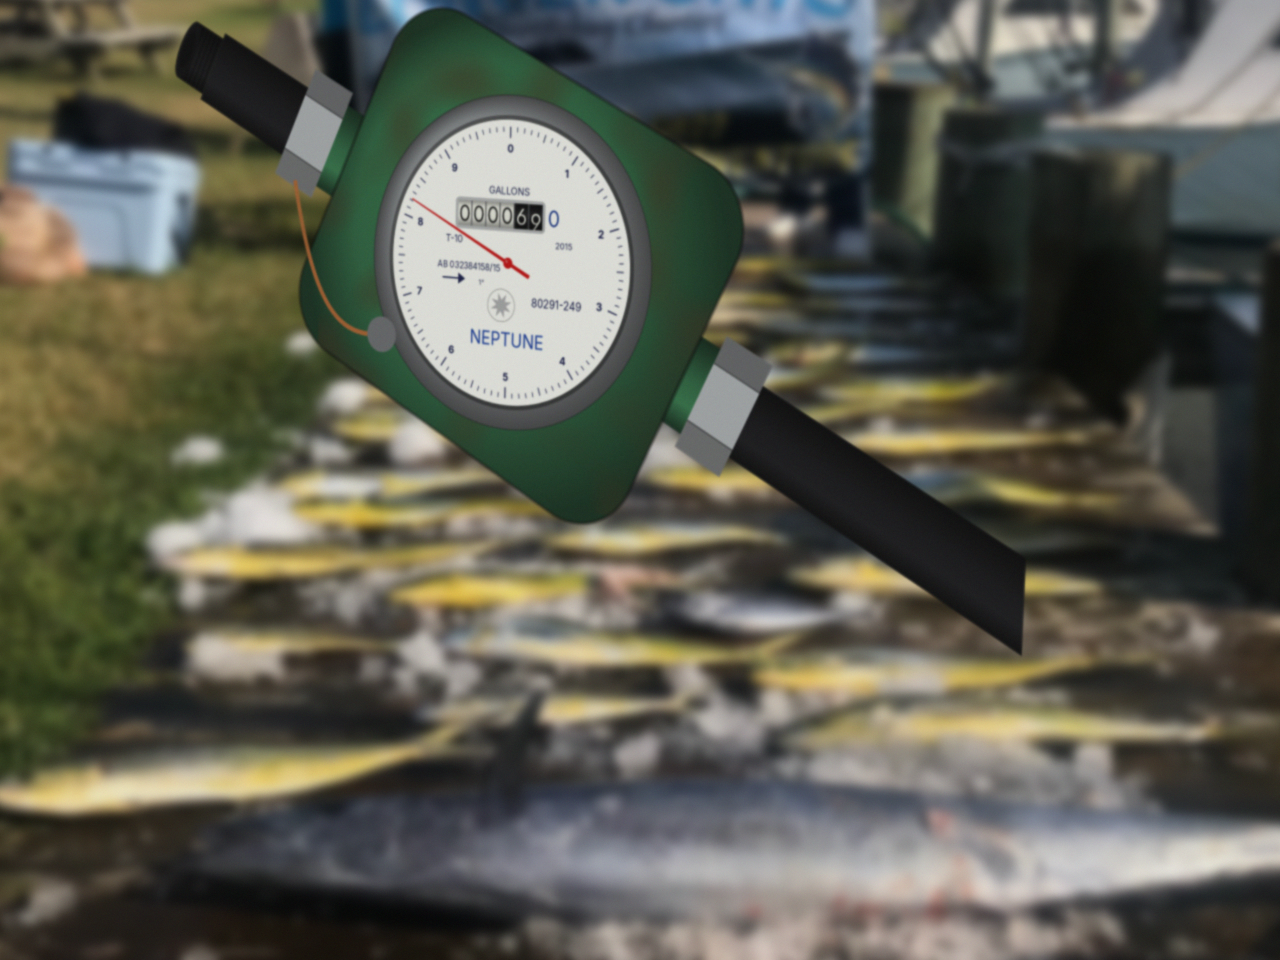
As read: 688.2 gal
